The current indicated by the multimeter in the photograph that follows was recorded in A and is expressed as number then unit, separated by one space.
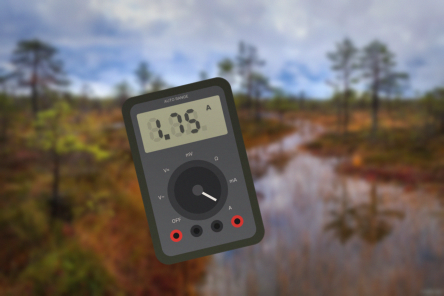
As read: 1.75 A
